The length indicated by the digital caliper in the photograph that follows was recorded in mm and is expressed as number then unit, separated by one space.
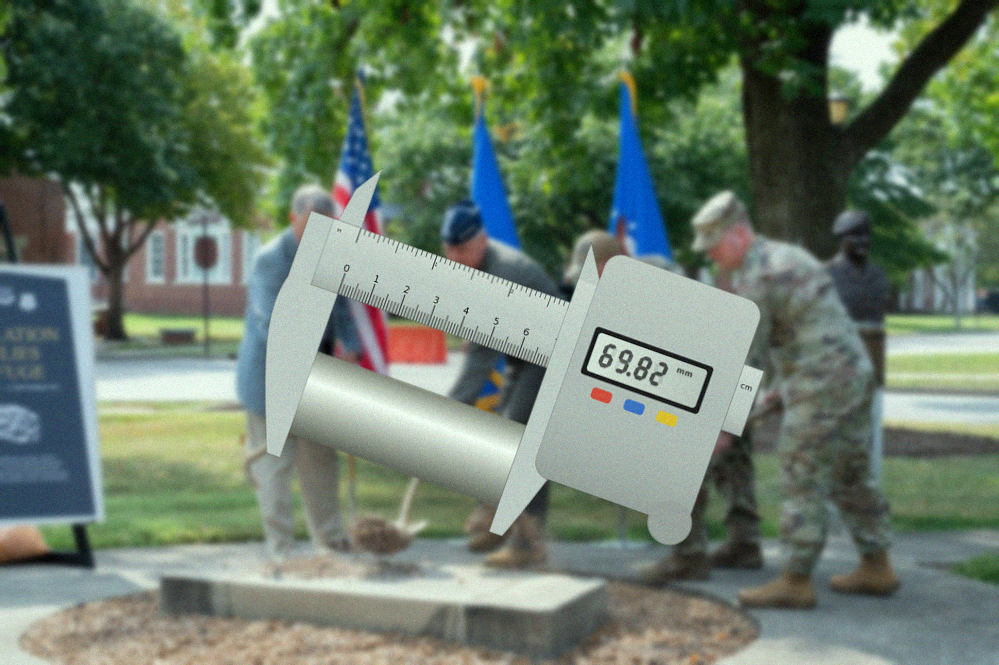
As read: 69.82 mm
